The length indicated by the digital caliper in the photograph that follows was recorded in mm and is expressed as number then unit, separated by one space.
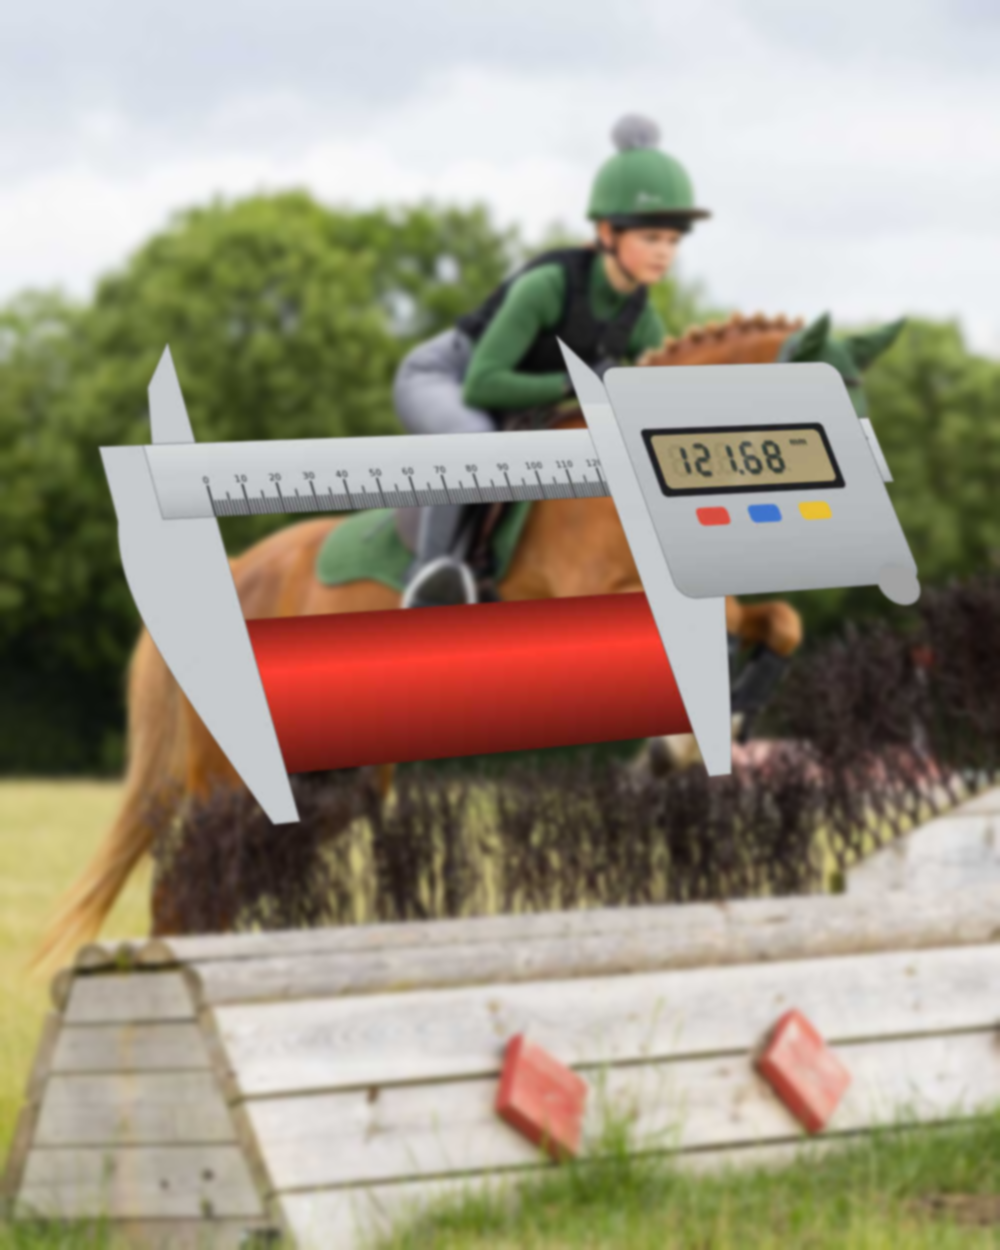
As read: 121.68 mm
